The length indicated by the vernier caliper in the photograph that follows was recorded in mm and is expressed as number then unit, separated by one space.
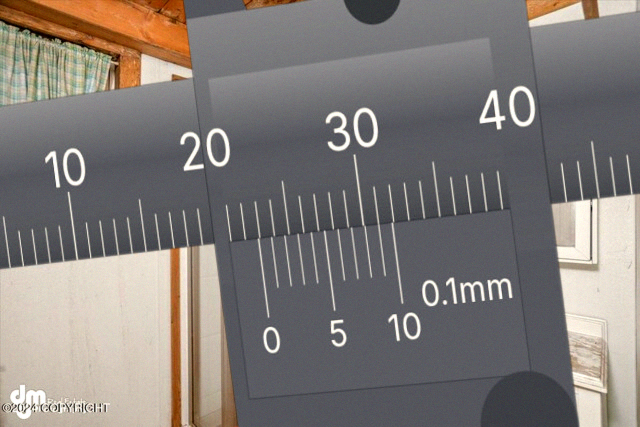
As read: 22.9 mm
